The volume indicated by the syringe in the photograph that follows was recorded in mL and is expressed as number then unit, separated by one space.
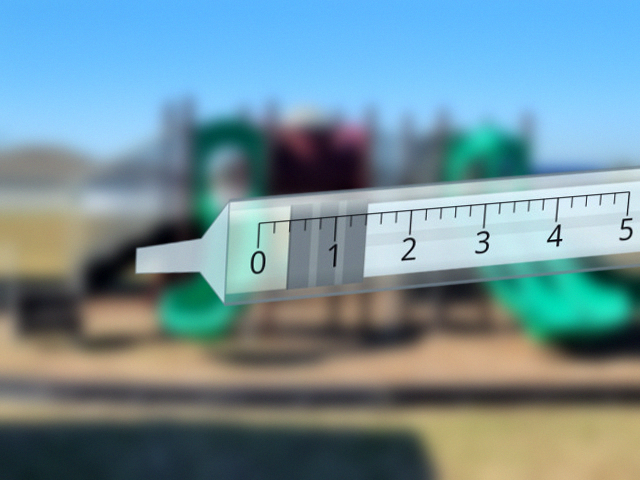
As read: 0.4 mL
